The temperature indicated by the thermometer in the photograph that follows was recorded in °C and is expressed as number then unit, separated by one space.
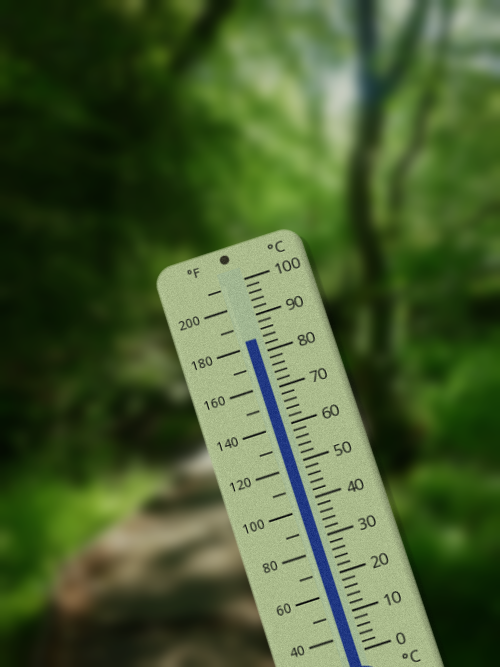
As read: 84 °C
